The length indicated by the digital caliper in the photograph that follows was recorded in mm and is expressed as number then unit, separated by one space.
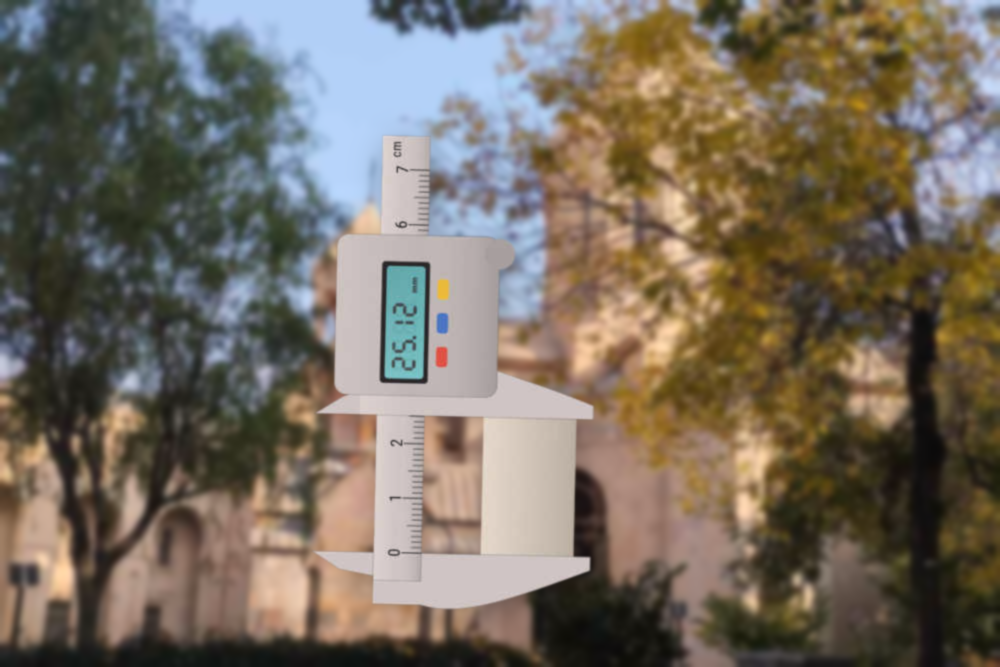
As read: 25.12 mm
